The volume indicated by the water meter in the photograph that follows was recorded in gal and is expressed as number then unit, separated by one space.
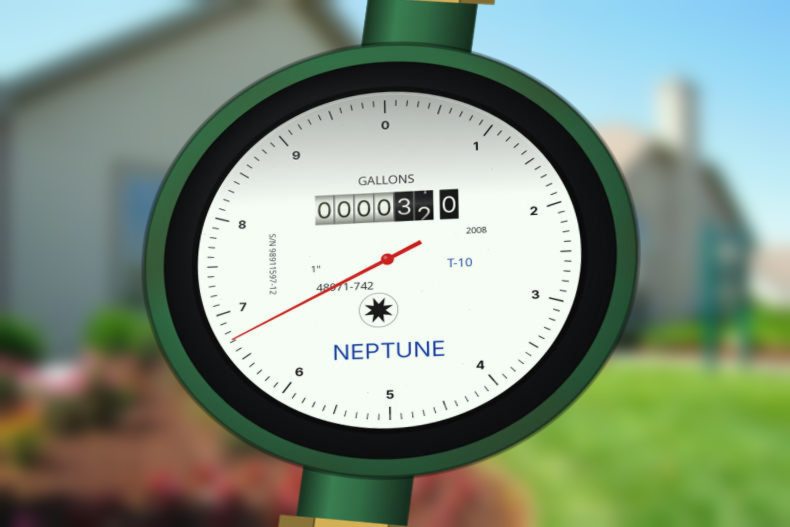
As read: 316.7 gal
